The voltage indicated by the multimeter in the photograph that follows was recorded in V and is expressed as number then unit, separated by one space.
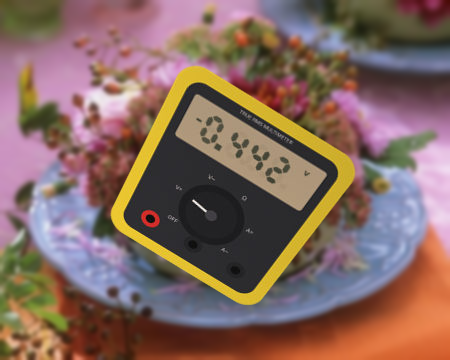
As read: -0.442 V
